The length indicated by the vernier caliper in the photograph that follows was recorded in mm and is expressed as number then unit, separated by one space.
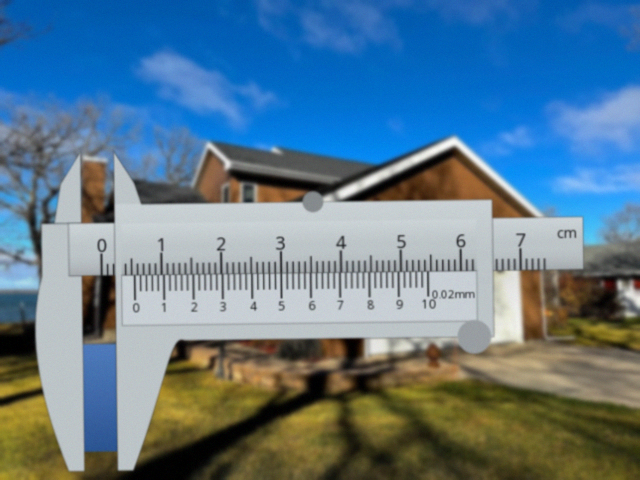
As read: 5.5 mm
